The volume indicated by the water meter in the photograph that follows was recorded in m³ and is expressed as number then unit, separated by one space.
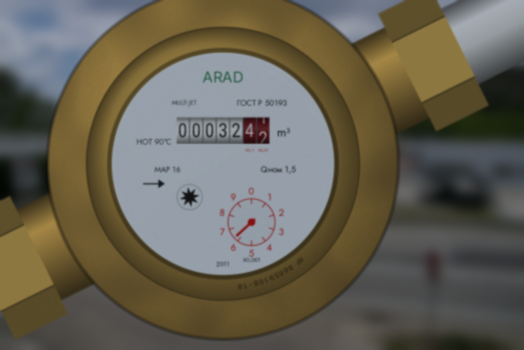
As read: 32.416 m³
